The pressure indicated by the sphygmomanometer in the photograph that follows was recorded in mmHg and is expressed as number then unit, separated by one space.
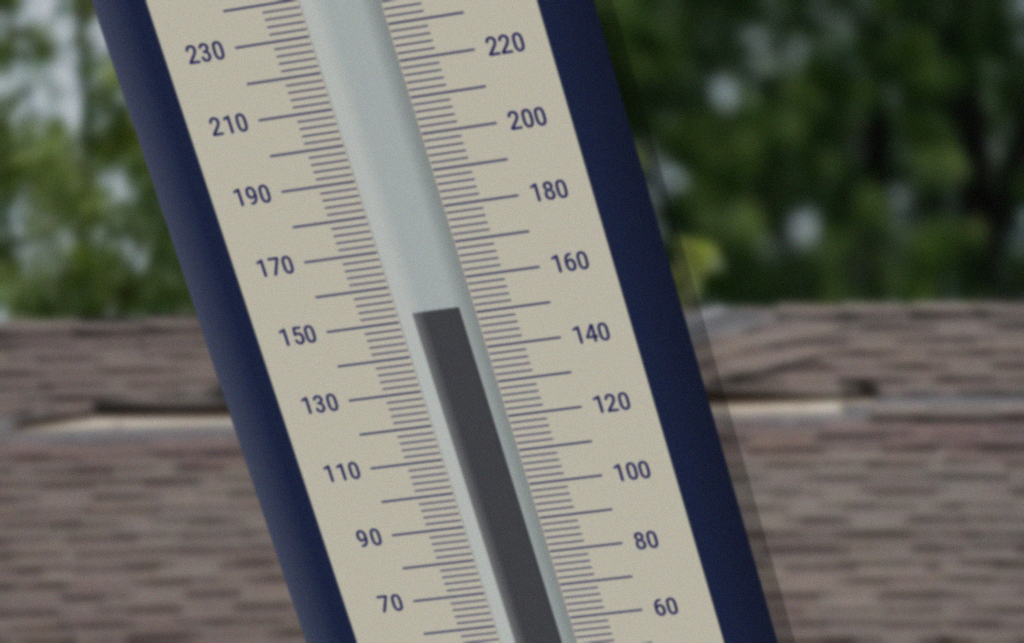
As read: 152 mmHg
